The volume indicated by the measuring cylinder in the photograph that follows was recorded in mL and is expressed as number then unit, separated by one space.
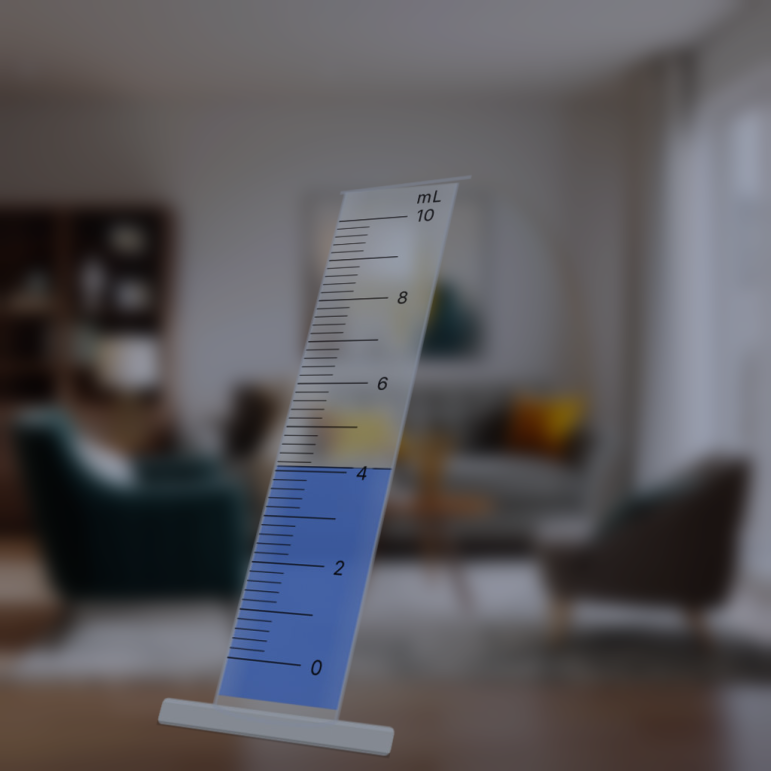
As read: 4.1 mL
